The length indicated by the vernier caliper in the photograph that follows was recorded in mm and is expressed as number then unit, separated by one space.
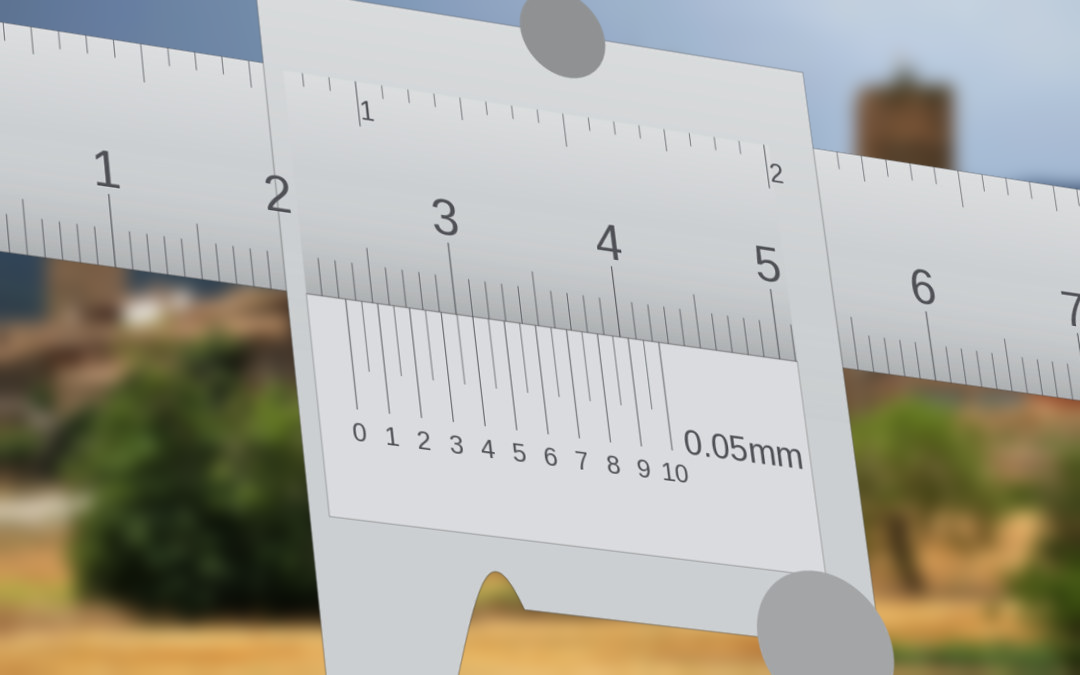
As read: 23.4 mm
